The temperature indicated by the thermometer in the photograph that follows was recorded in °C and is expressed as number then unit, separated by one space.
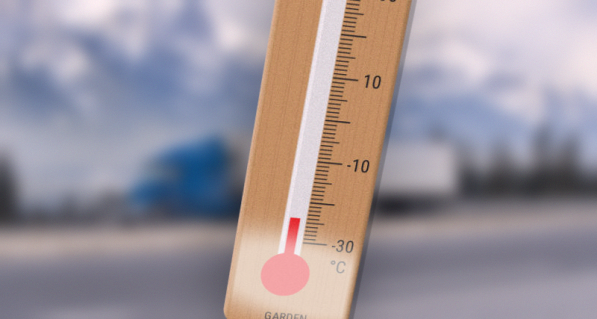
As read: -24 °C
